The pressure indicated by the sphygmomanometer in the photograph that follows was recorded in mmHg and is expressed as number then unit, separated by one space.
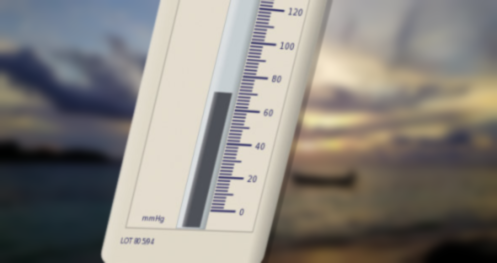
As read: 70 mmHg
